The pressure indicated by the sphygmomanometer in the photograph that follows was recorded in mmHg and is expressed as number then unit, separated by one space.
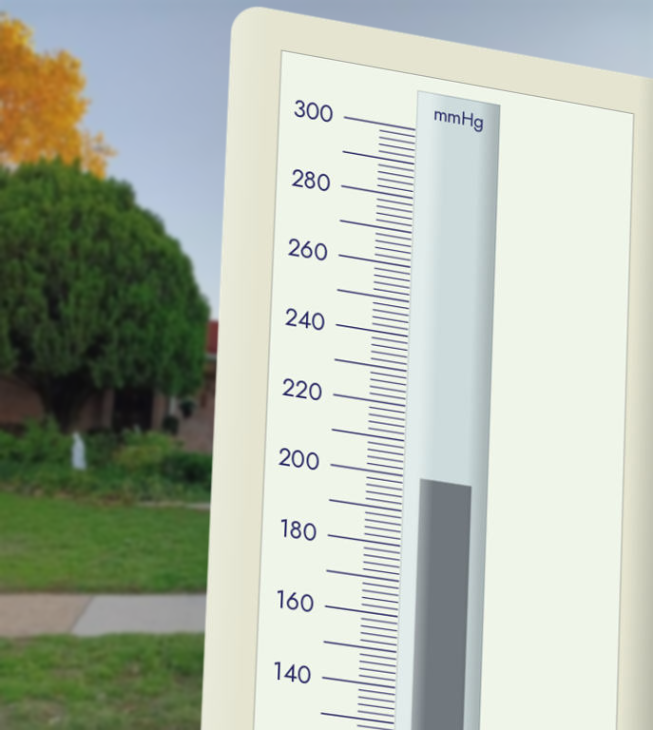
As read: 200 mmHg
